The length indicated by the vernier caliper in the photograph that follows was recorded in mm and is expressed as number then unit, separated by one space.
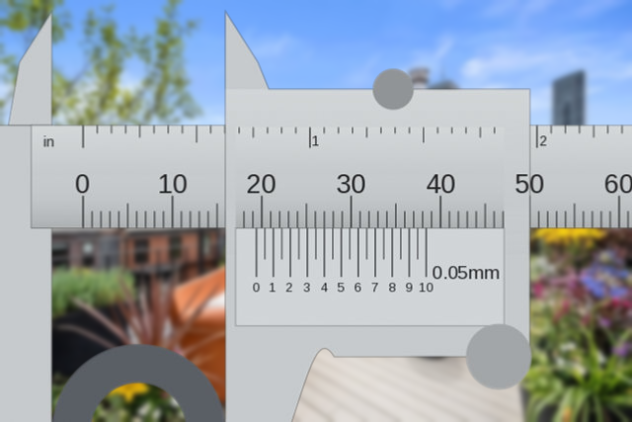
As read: 19.4 mm
